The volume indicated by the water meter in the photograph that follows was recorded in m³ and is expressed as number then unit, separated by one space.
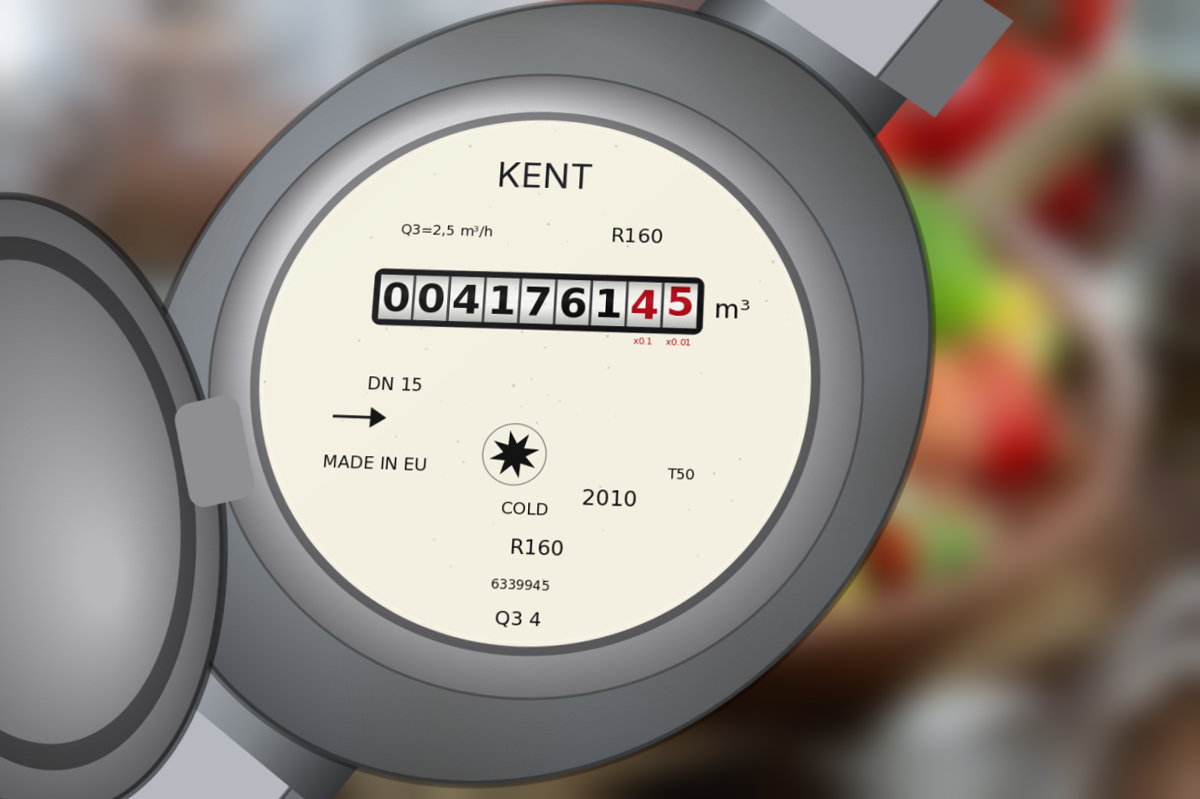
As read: 41761.45 m³
